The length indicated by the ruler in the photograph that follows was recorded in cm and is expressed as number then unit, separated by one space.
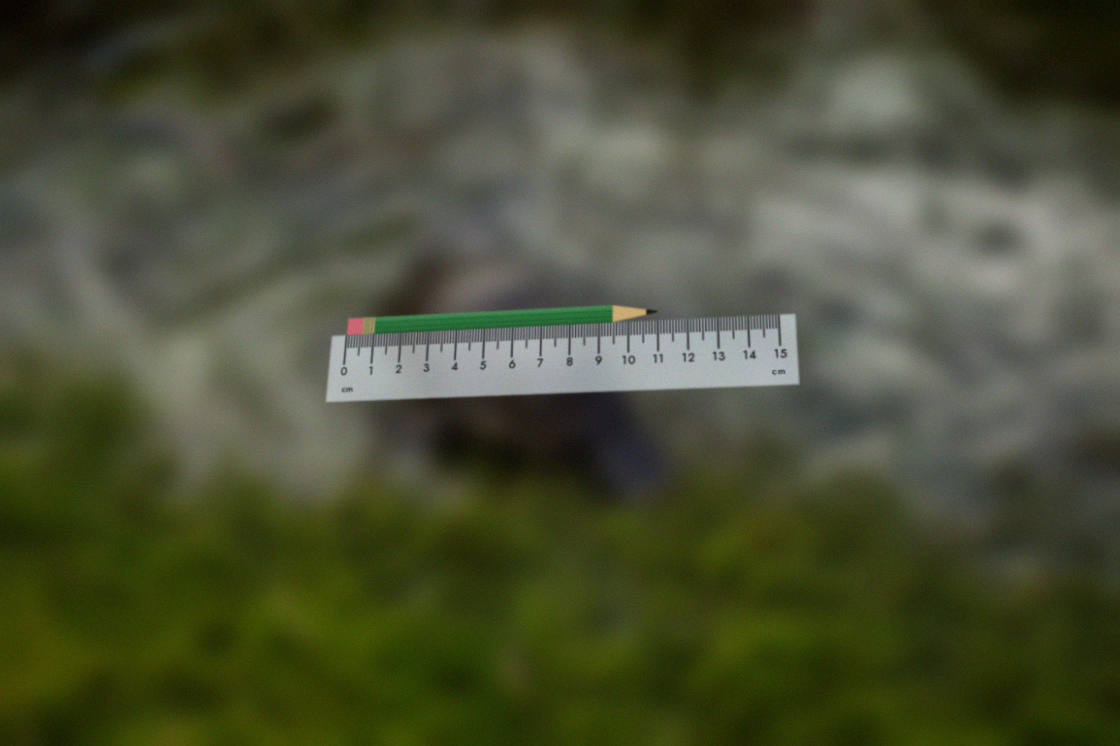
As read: 11 cm
